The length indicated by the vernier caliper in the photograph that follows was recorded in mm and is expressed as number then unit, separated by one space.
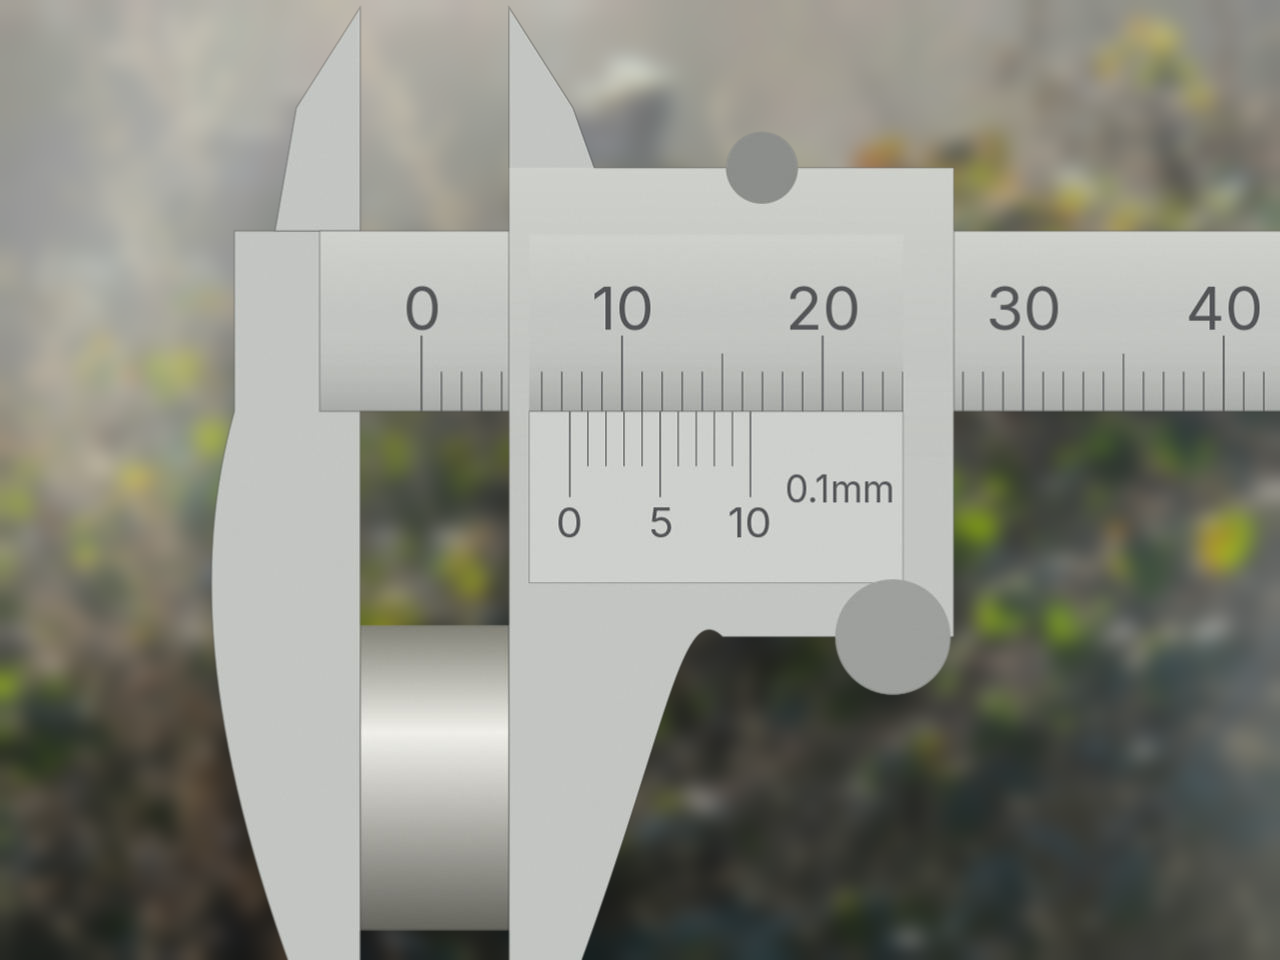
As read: 7.4 mm
